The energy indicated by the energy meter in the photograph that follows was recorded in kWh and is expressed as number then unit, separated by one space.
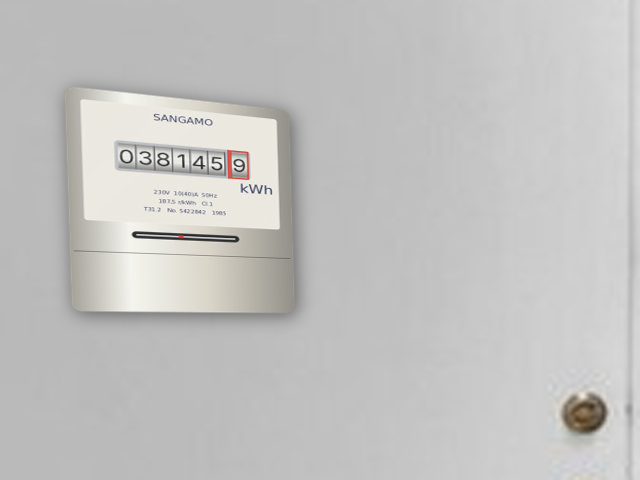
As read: 38145.9 kWh
